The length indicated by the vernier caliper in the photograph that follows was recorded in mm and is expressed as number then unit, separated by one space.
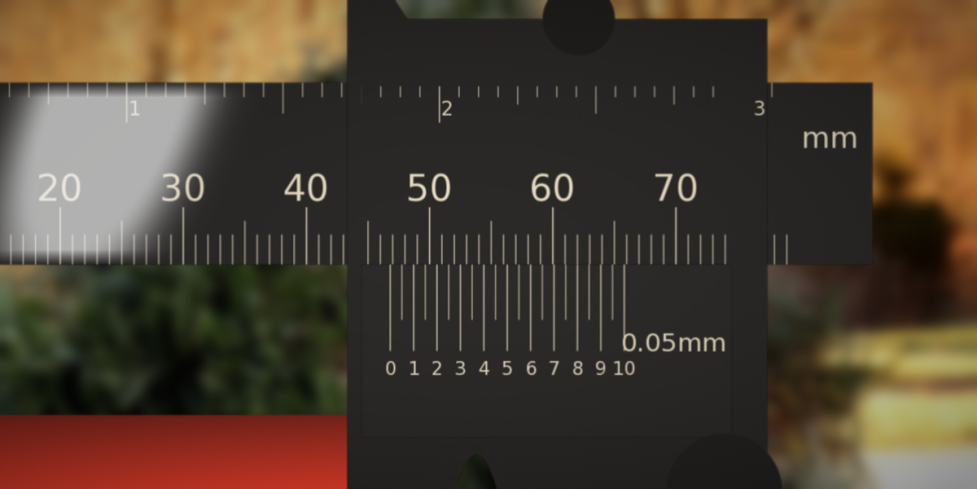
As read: 46.8 mm
